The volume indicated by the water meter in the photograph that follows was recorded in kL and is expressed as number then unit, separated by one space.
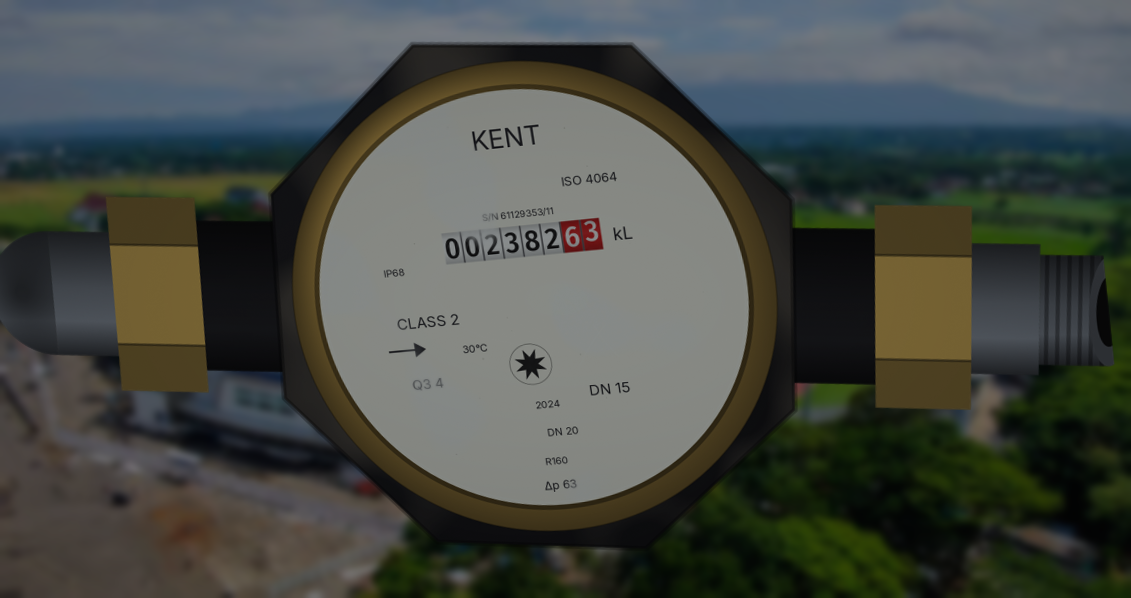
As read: 2382.63 kL
